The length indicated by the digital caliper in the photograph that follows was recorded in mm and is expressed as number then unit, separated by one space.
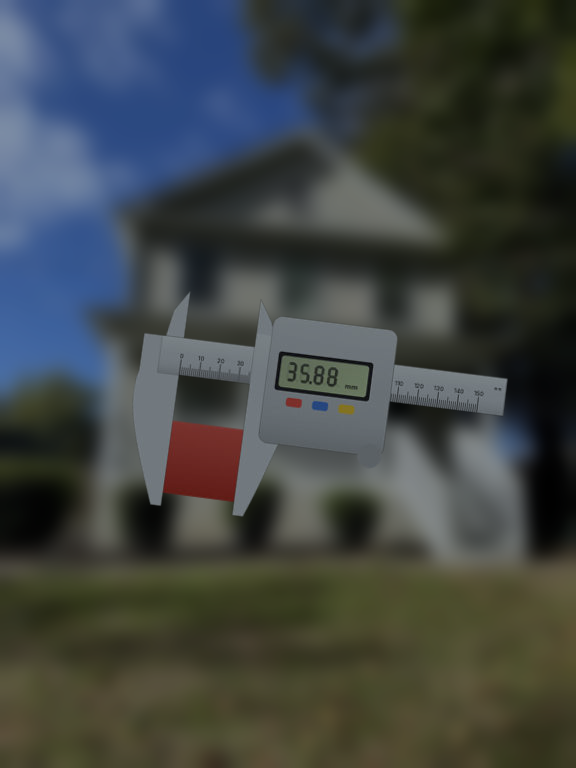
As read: 35.88 mm
